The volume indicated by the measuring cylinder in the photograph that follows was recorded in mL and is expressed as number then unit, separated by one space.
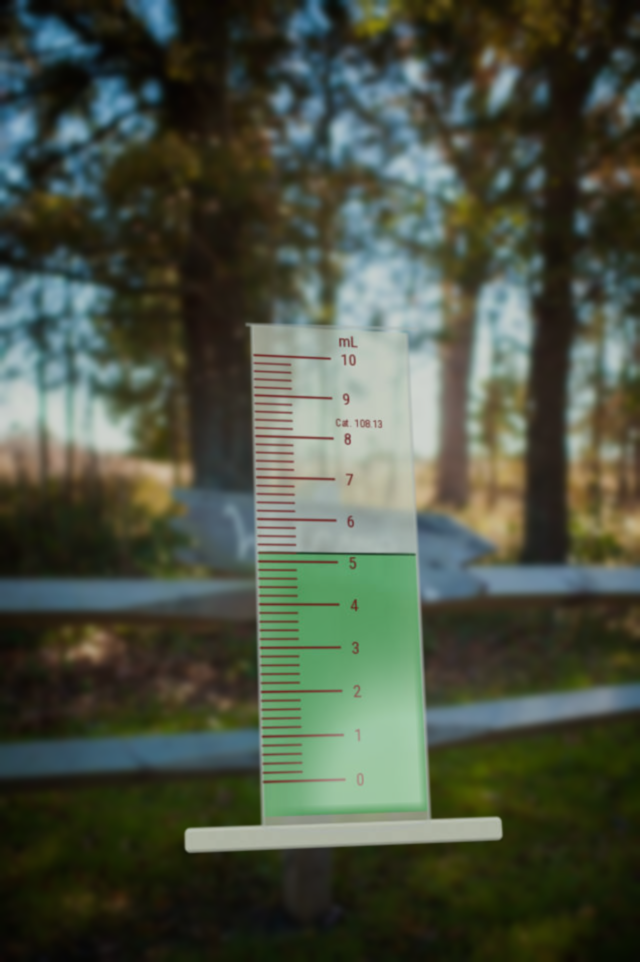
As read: 5.2 mL
